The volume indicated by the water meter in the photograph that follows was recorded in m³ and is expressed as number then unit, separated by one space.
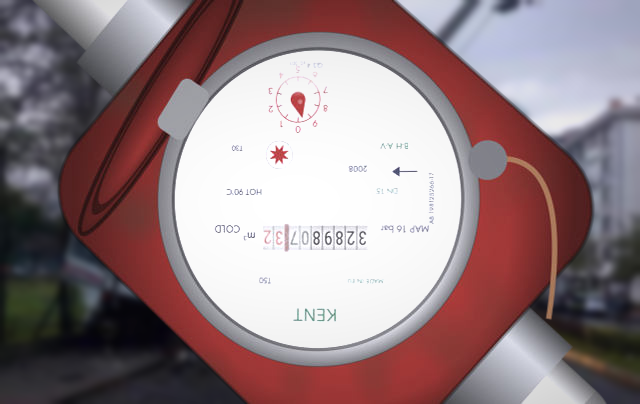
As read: 3289807.319 m³
